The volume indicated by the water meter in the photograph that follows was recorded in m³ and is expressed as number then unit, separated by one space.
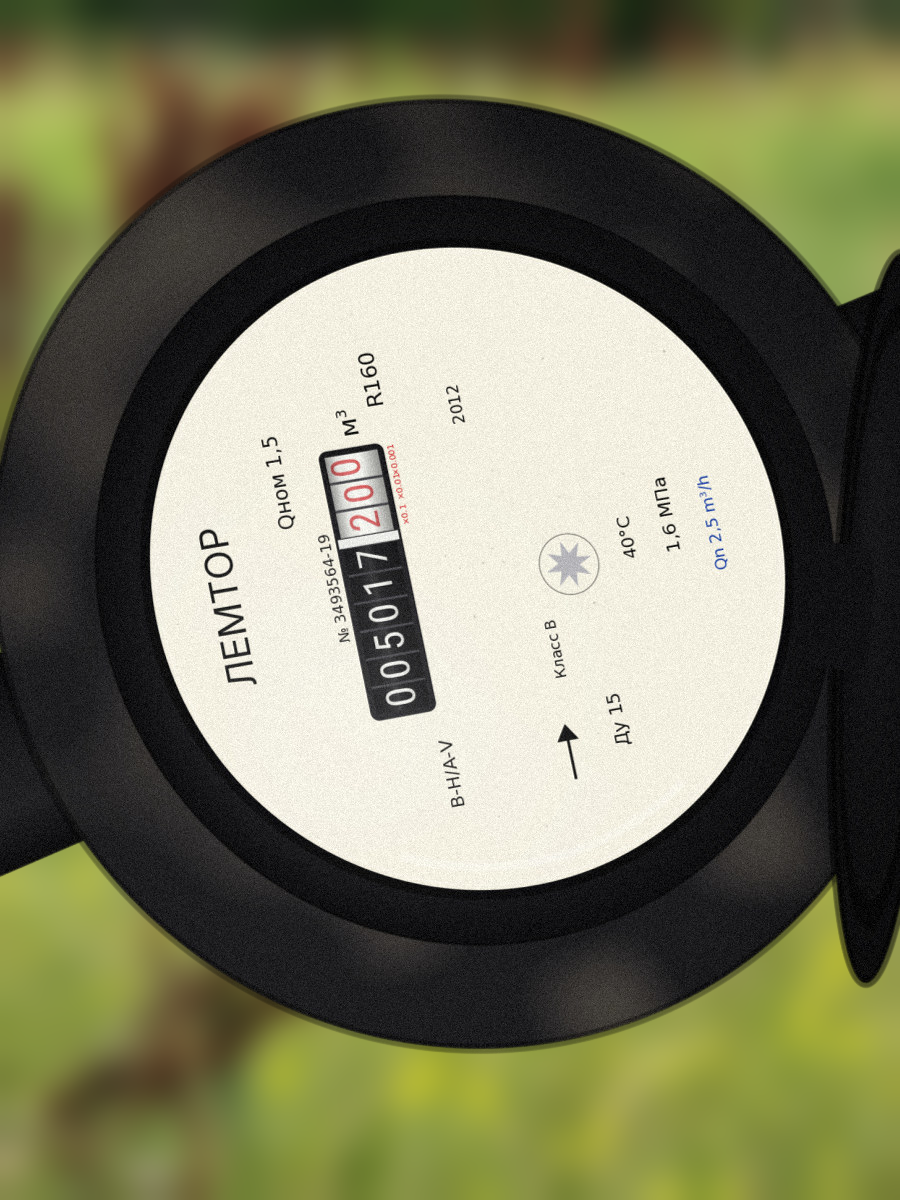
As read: 5017.200 m³
